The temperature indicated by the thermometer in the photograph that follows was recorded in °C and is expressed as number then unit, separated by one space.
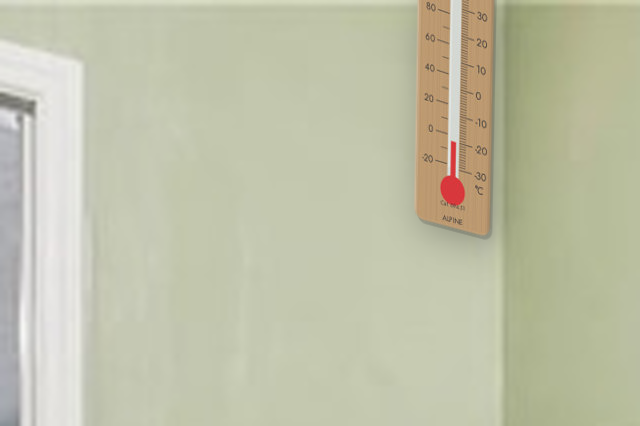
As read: -20 °C
